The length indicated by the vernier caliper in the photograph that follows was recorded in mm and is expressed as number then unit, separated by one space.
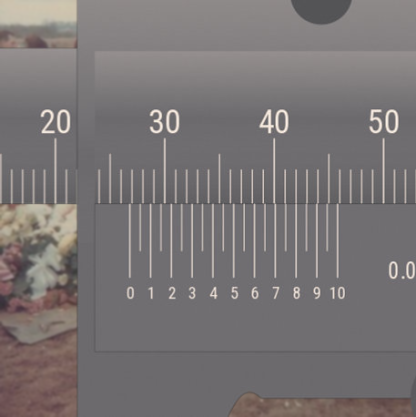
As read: 26.8 mm
